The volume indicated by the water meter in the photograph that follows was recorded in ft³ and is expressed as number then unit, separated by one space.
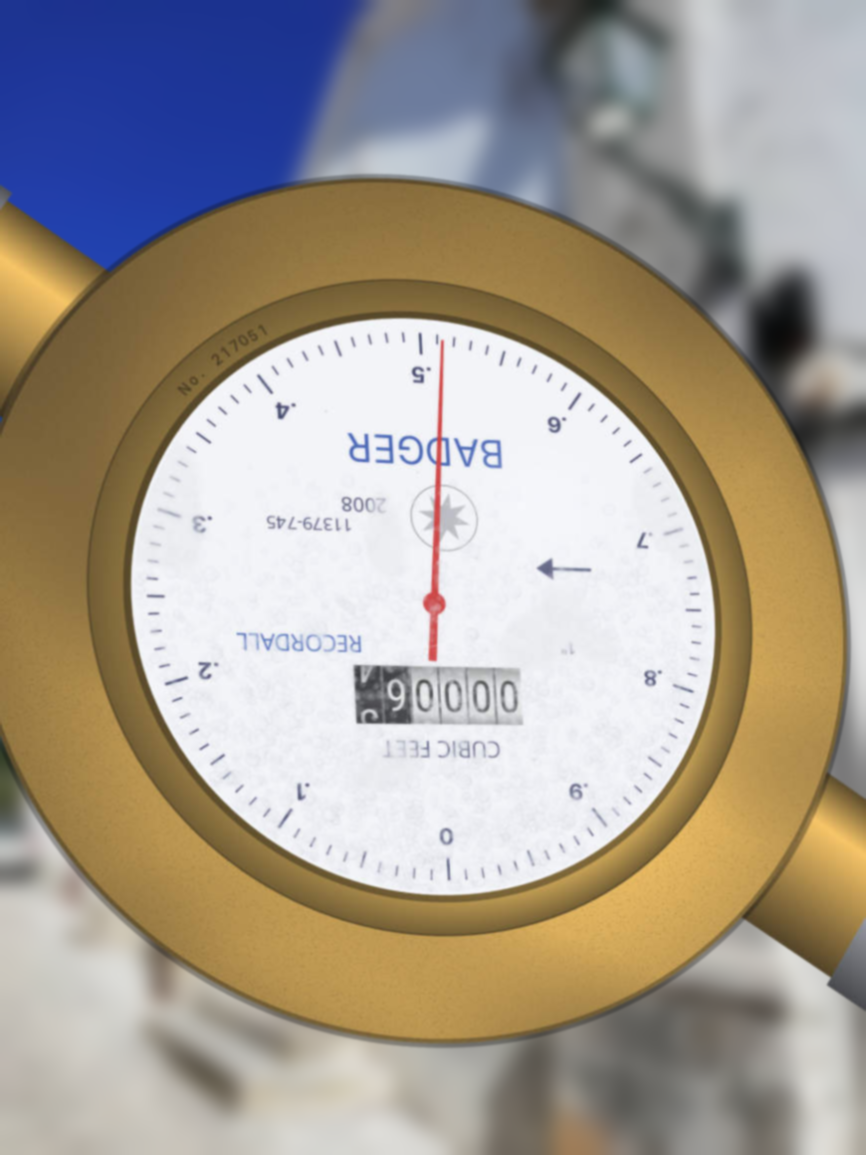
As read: 63.51 ft³
